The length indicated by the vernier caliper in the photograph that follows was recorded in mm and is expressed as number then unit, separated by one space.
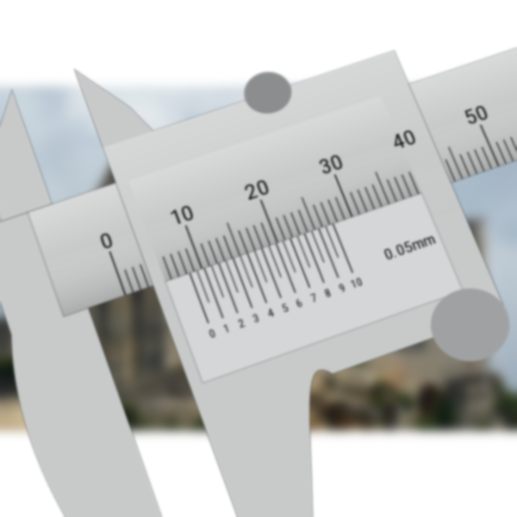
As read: 8.4 mm
